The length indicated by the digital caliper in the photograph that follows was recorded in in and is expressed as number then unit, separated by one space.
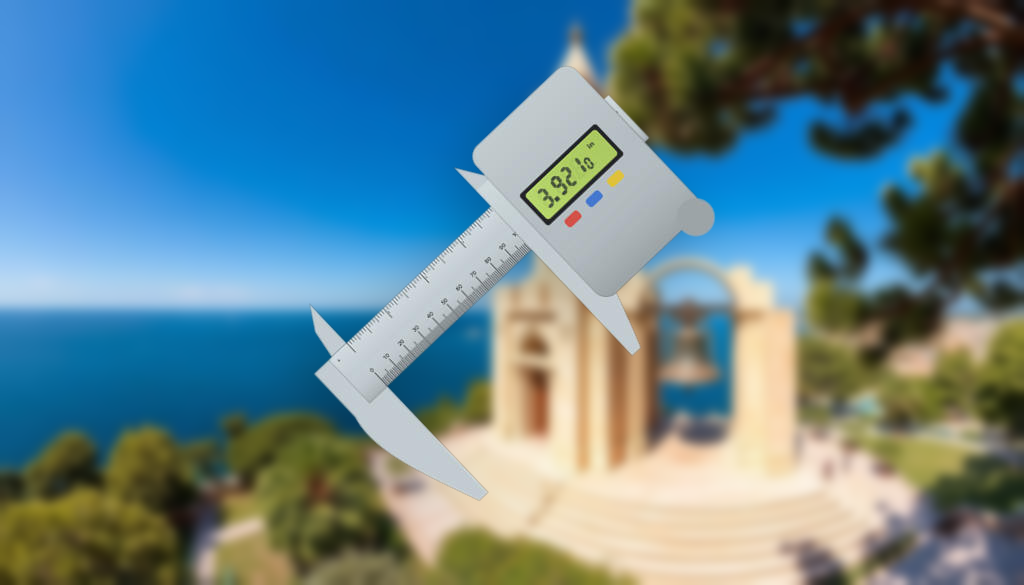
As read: 3.9210 in
